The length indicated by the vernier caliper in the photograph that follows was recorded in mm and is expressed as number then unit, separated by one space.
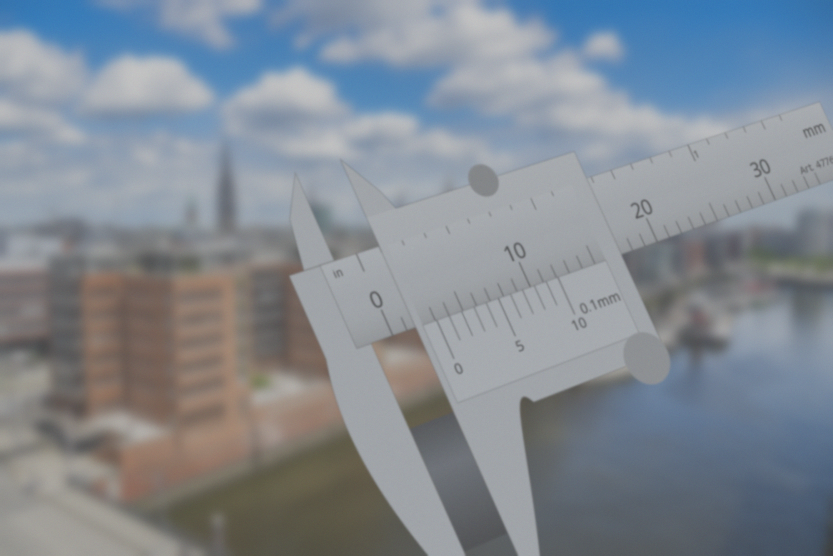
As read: 3.1 mm
